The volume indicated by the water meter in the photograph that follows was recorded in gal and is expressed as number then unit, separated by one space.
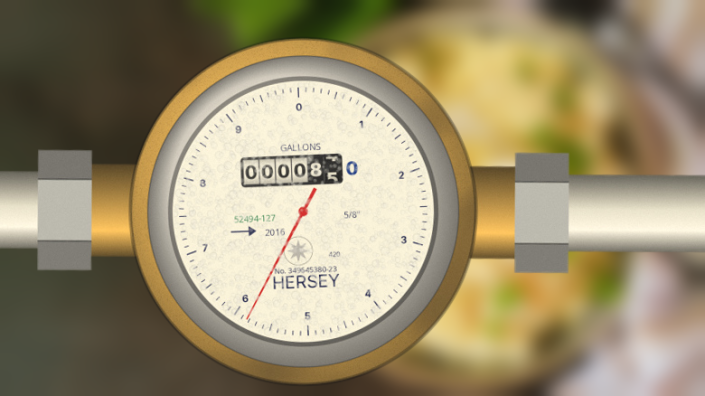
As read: 845.8 gal
